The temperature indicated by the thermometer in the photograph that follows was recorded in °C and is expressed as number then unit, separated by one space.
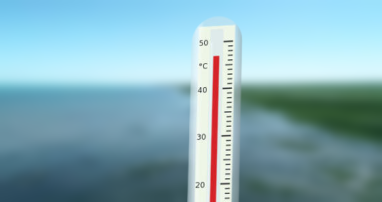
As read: 47 °C
